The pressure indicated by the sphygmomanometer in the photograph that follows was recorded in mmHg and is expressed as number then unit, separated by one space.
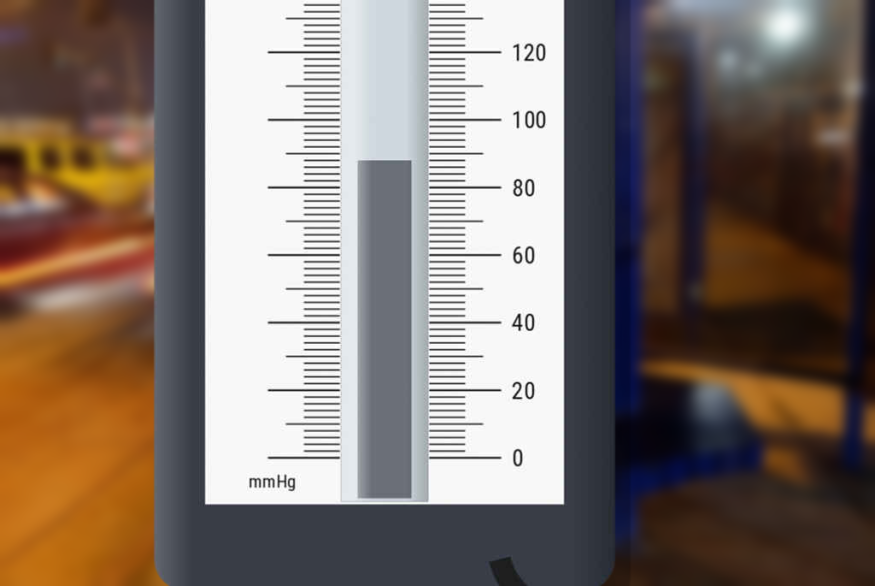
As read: 88 mmHg
